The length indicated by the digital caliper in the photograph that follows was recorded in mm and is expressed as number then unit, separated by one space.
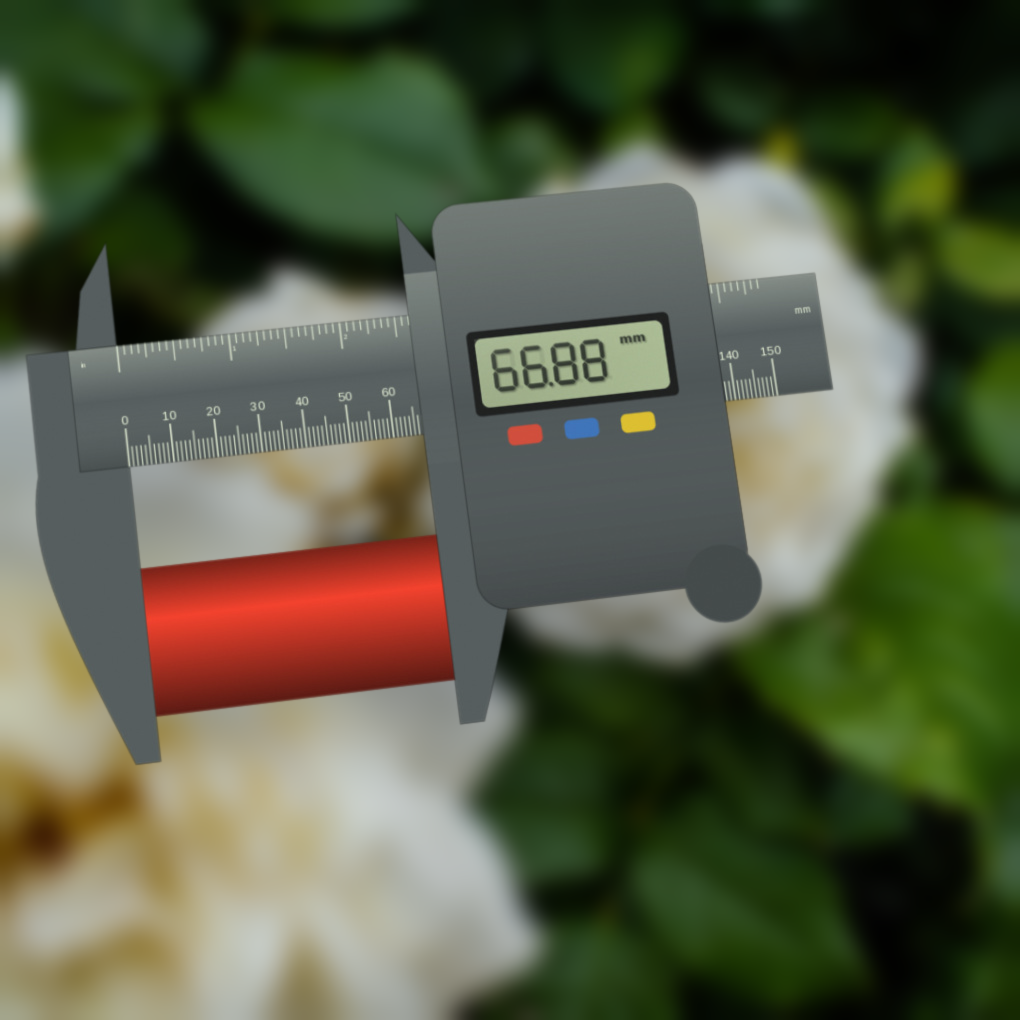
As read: 66.88 mm
